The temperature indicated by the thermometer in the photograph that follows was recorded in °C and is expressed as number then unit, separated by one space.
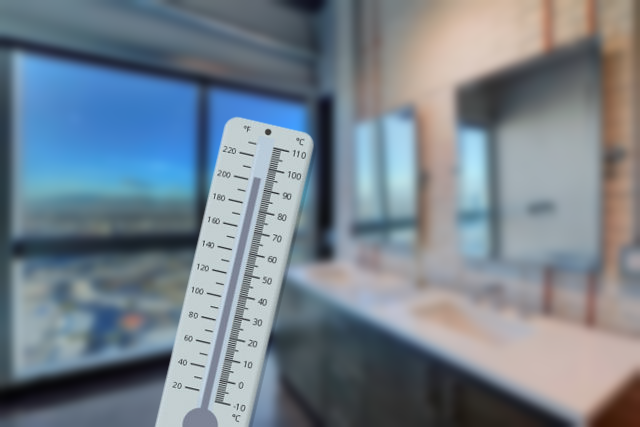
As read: 95 °C
